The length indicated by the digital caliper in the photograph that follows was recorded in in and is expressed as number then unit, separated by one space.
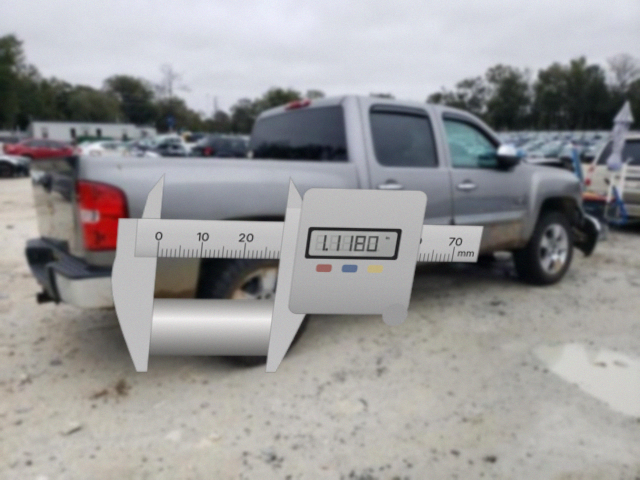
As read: 1.1180 in
